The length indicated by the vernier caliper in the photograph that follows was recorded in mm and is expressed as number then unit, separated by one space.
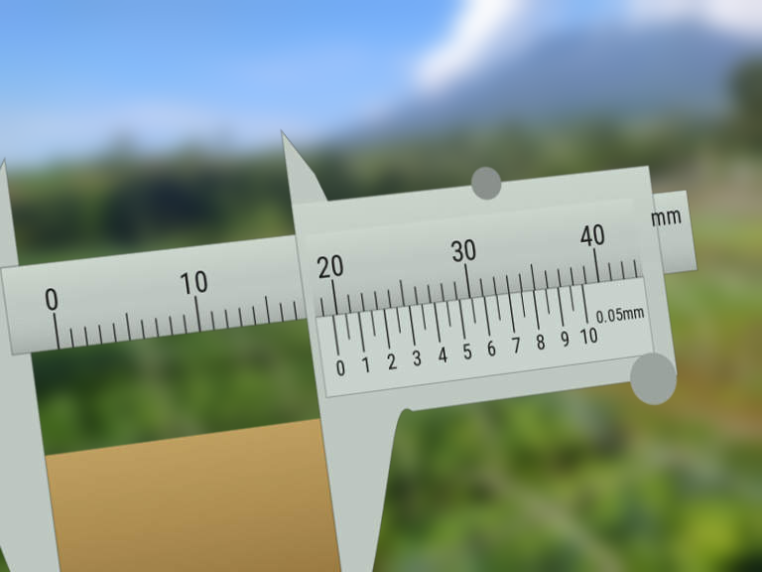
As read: 19.7 mm
